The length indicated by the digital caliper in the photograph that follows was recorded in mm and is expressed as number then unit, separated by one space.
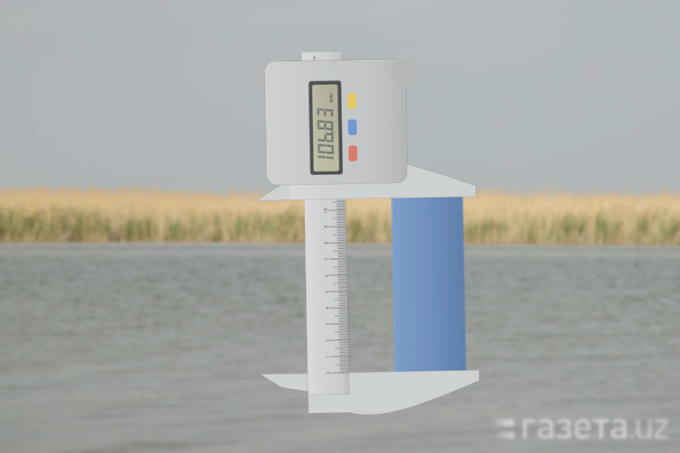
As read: 106.83 mm
